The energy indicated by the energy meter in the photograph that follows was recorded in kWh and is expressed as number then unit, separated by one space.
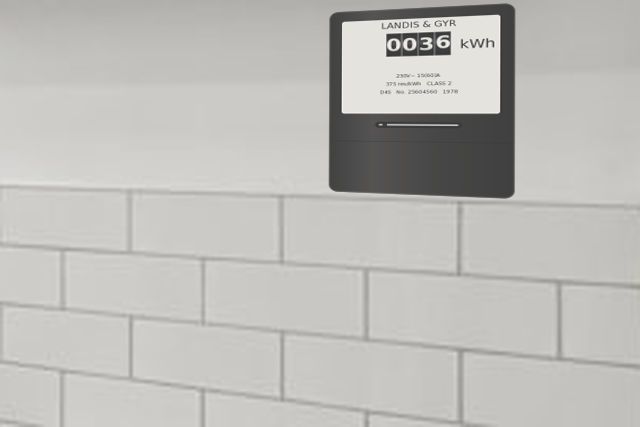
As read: 36 kWh
